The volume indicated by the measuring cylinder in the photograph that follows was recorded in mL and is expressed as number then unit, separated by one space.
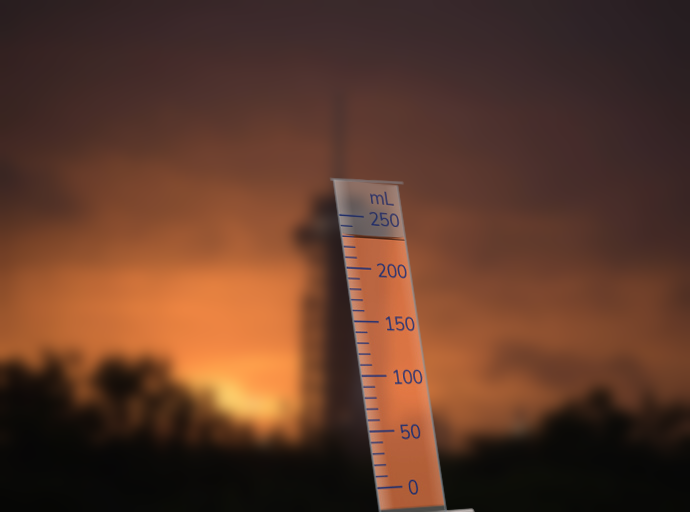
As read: 230 mL
